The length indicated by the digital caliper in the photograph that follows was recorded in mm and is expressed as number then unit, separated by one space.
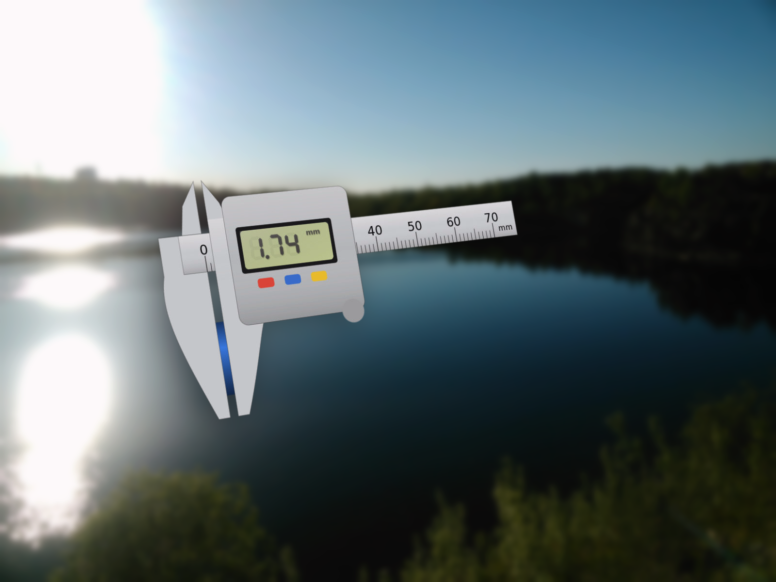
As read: 1.74 mm
